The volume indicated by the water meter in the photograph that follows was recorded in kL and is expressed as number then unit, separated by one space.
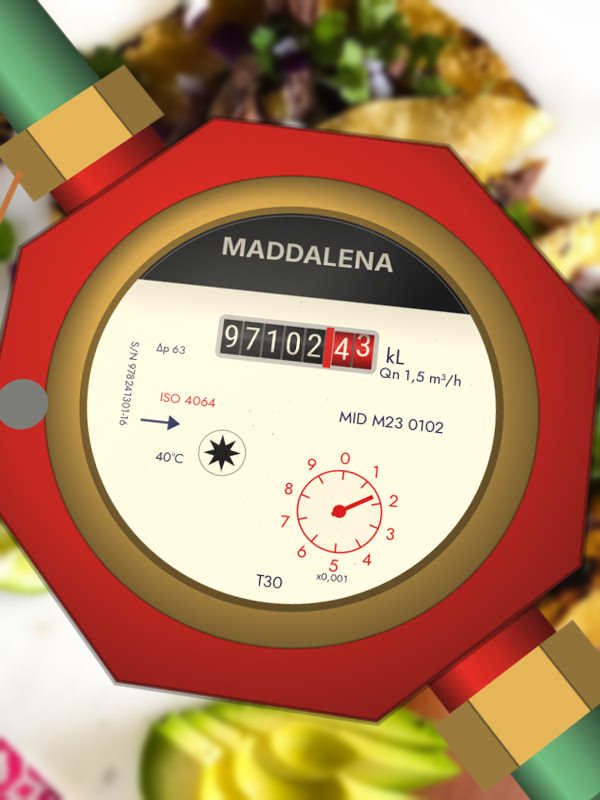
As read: 97102.431 kL
